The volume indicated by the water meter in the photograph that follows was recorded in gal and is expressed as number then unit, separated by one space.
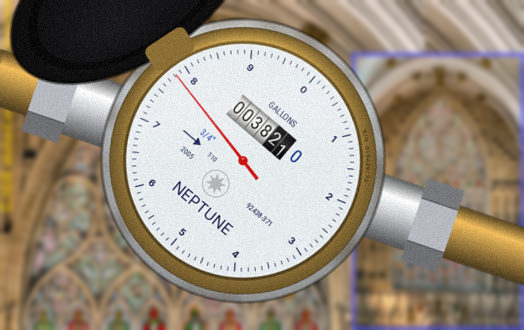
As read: 38207.8 gal
